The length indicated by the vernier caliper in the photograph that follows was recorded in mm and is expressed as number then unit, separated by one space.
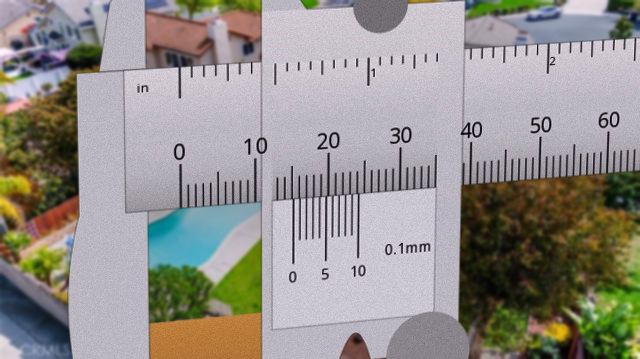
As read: 15.2 mm
